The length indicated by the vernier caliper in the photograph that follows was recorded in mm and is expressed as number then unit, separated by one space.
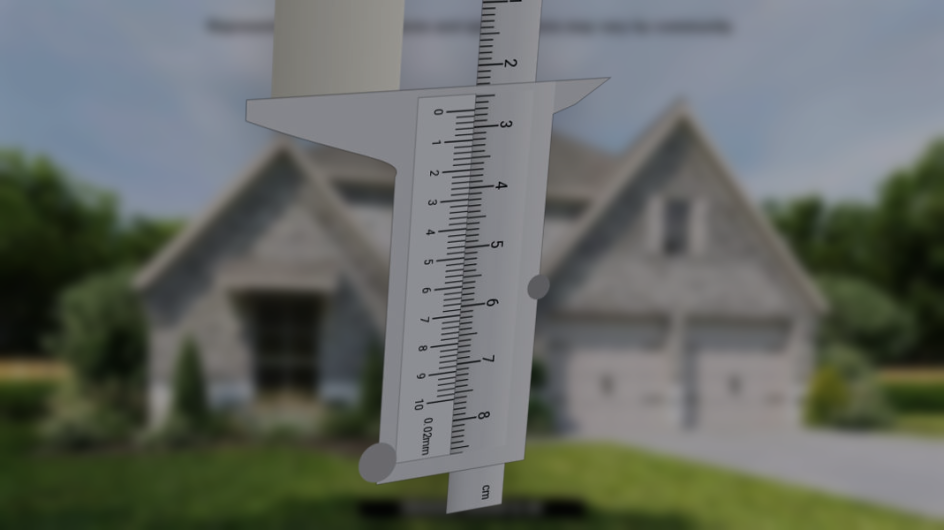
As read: 27.2 mm
